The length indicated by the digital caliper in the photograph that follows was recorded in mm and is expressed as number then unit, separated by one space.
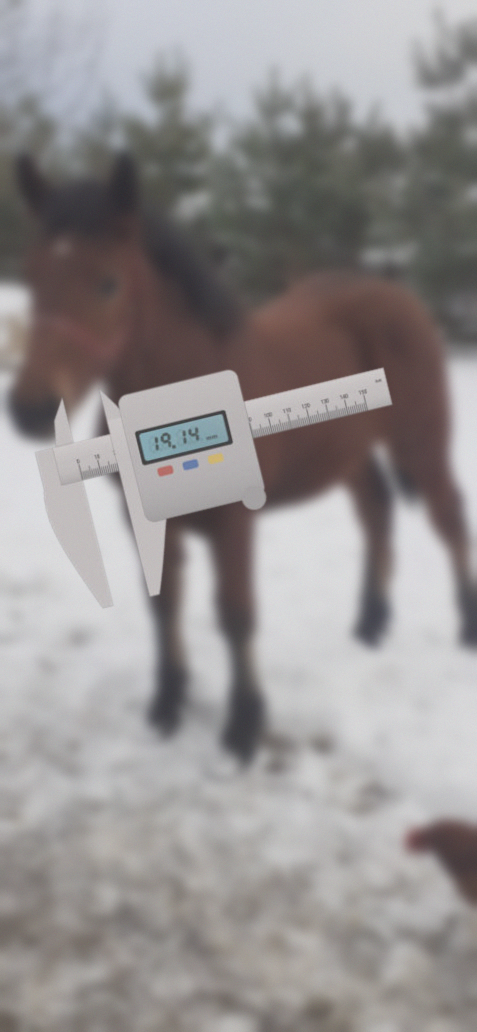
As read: 19.14 mm
